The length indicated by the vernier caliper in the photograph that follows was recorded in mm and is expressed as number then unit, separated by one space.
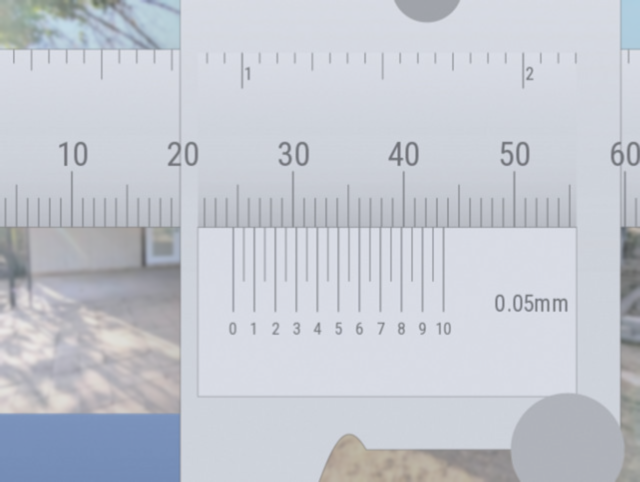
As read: 24.6 mm
